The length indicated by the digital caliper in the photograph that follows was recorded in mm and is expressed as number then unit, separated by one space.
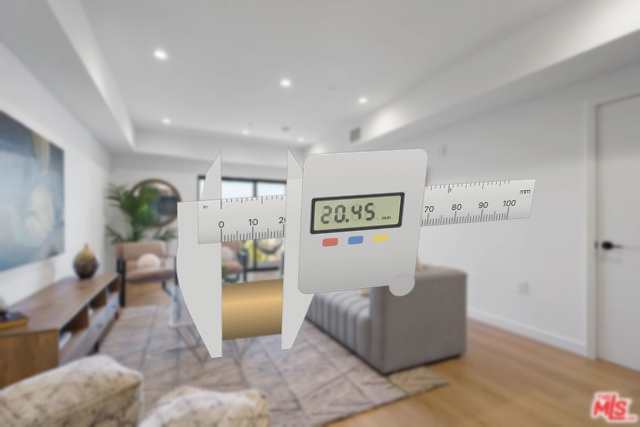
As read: 20.45 mm
